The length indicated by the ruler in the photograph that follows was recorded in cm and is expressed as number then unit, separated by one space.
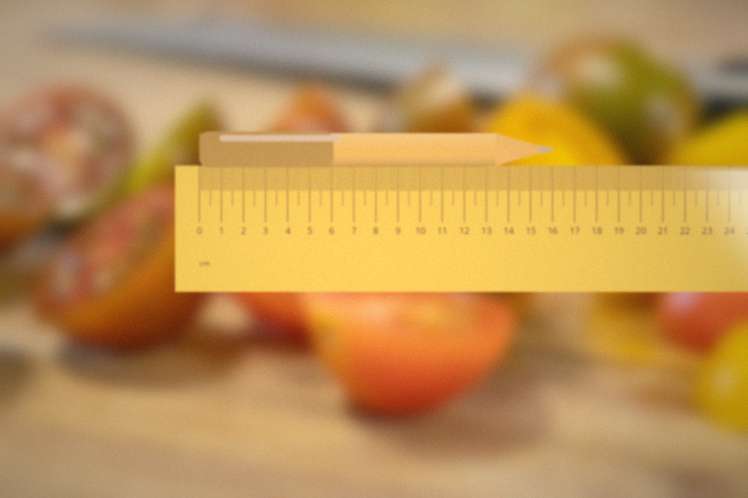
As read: 16 cm
